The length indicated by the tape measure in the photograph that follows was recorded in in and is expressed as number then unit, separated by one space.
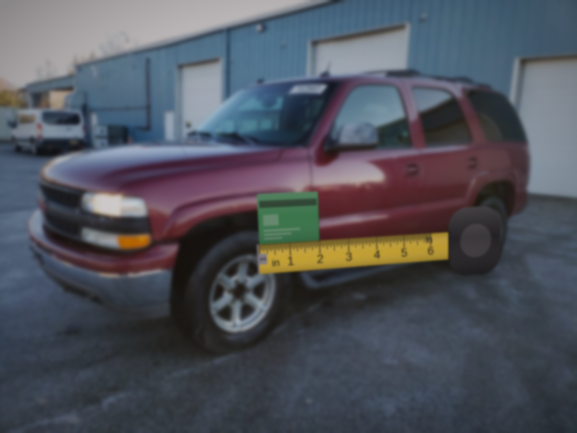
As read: 2 in
